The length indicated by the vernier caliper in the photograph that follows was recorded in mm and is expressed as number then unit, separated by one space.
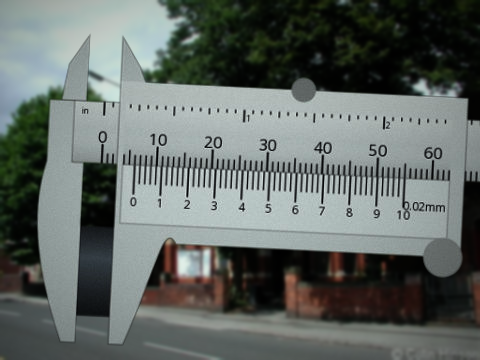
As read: 6.0 mm
